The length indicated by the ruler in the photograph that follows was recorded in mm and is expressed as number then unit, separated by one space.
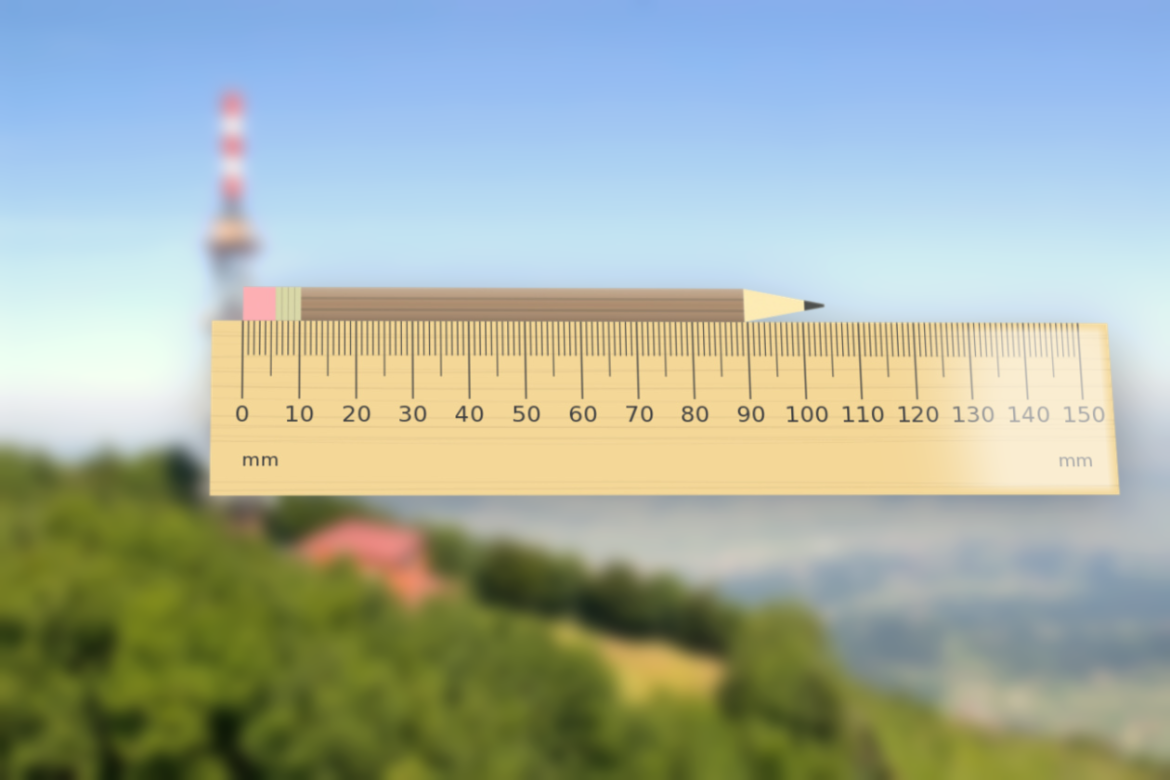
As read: 104 mm
